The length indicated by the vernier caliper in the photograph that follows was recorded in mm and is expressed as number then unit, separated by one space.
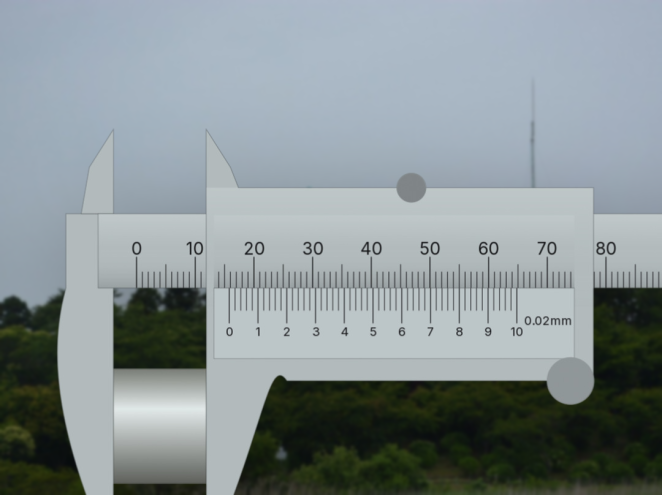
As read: 15.8 mm
